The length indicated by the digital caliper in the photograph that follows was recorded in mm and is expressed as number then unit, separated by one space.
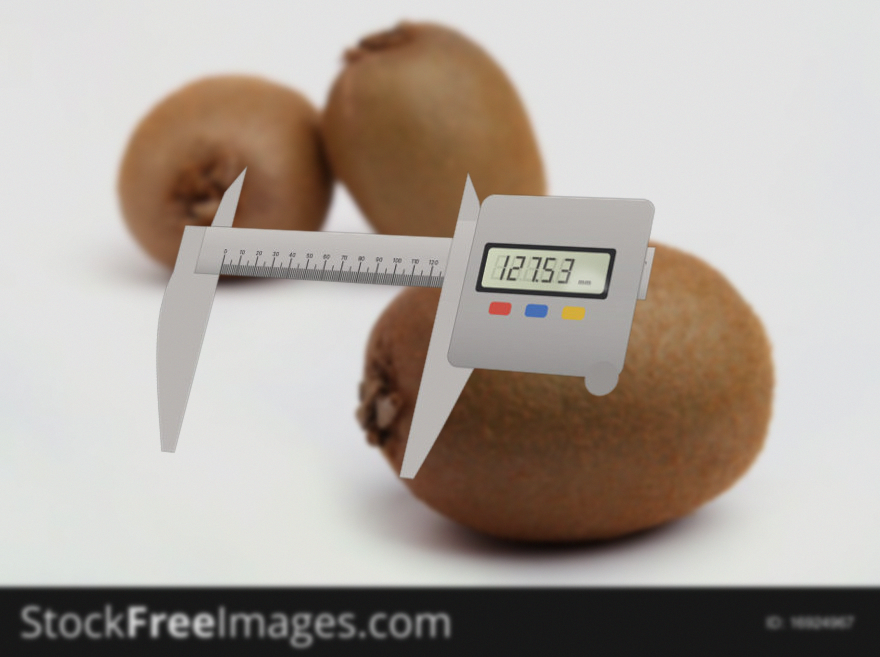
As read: 127.53 mm
